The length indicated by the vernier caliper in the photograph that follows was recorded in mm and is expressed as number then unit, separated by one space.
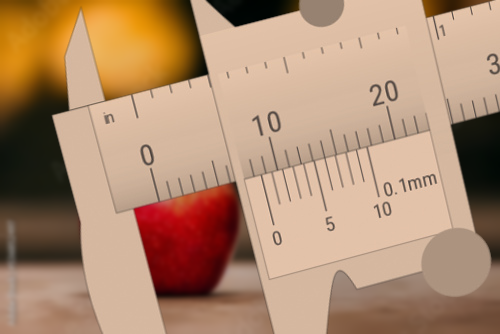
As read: 8.6 mm
